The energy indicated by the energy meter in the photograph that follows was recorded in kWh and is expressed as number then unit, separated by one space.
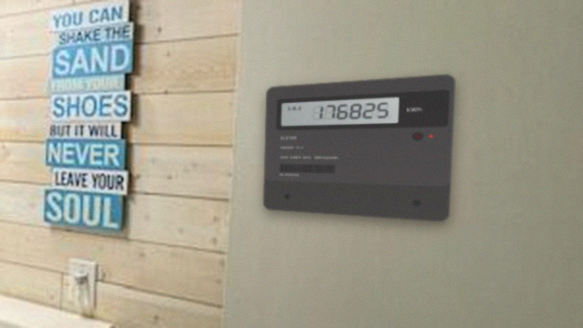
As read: 176825 kWh
